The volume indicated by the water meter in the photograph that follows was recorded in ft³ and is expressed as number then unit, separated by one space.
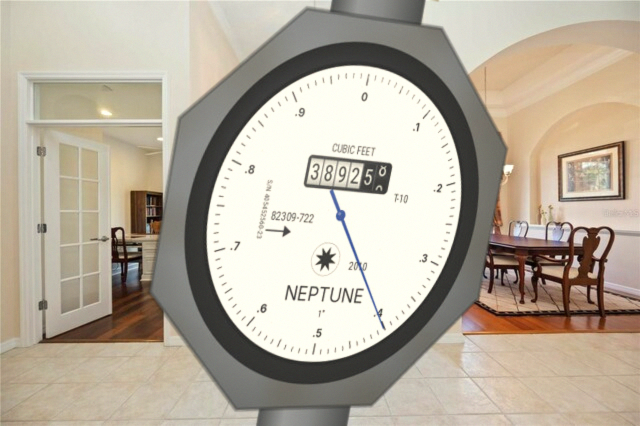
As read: 389258.40 ft³
